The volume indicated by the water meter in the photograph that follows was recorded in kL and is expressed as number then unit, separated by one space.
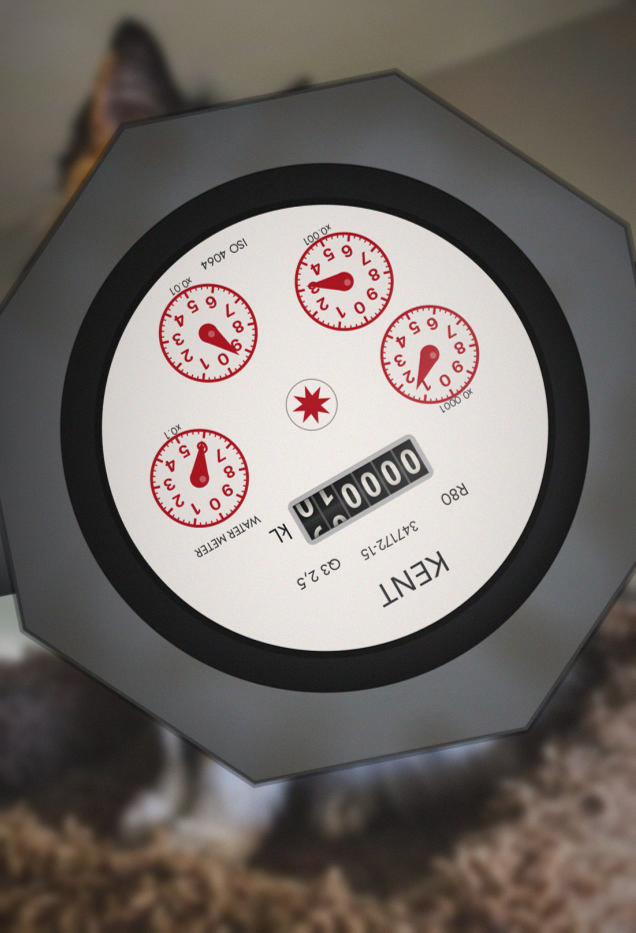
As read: 9.5931 kL
